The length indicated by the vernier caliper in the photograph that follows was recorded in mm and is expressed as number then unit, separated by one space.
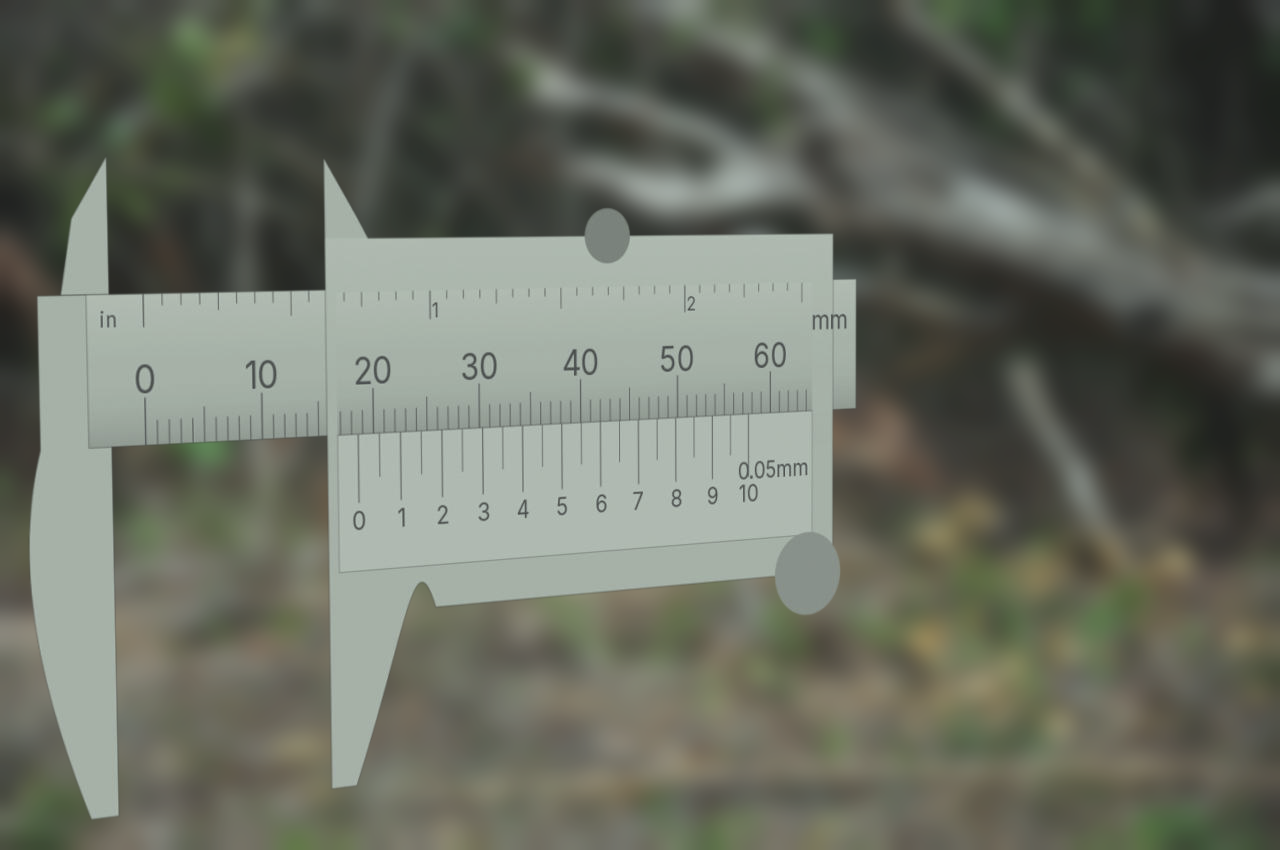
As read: 18.6 mm
